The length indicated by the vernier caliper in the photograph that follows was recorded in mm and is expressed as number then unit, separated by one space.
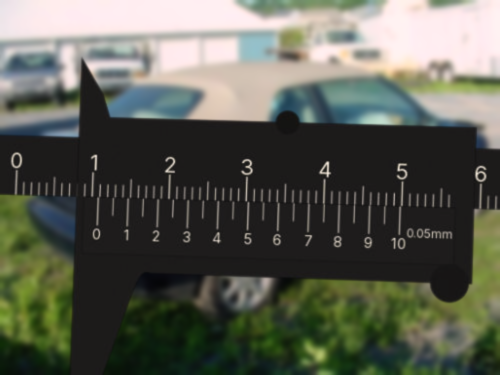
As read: 10.8 mm
